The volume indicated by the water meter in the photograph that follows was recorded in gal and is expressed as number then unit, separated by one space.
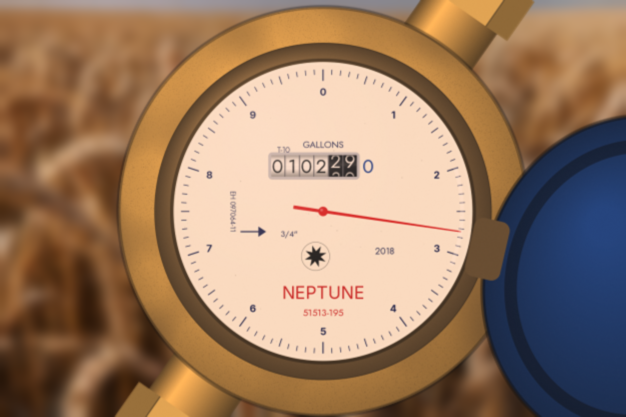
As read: 102292.7 gal
